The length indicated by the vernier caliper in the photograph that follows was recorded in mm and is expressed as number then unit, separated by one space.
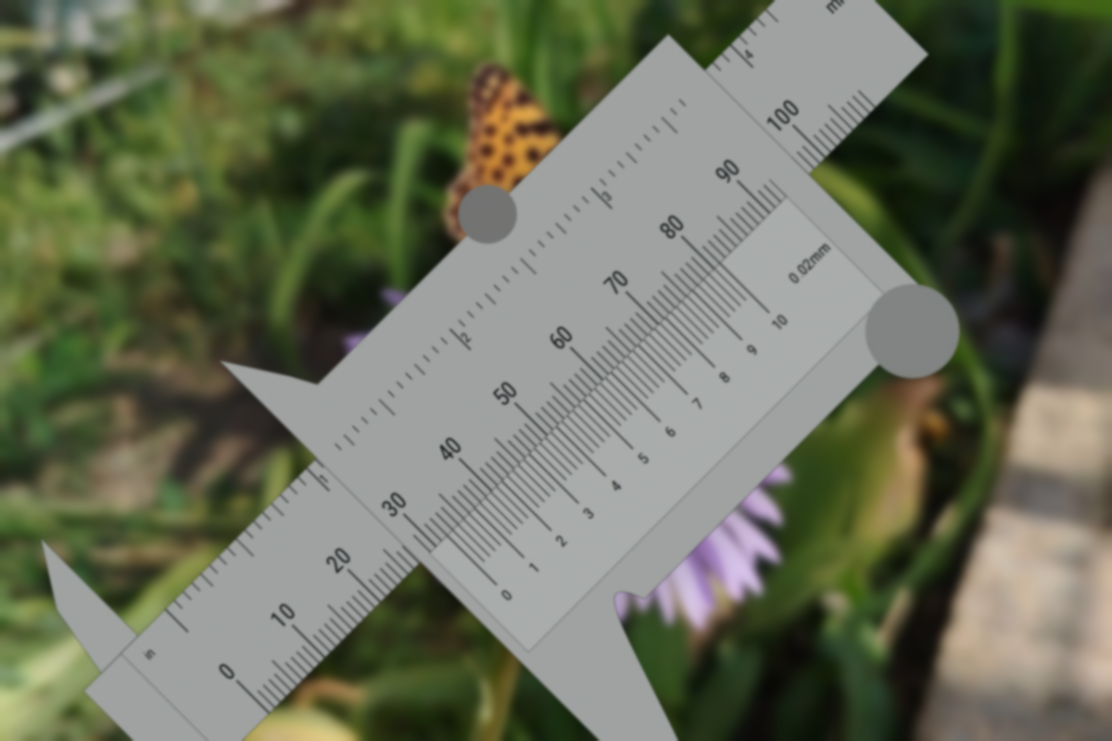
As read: 32.0 mm
